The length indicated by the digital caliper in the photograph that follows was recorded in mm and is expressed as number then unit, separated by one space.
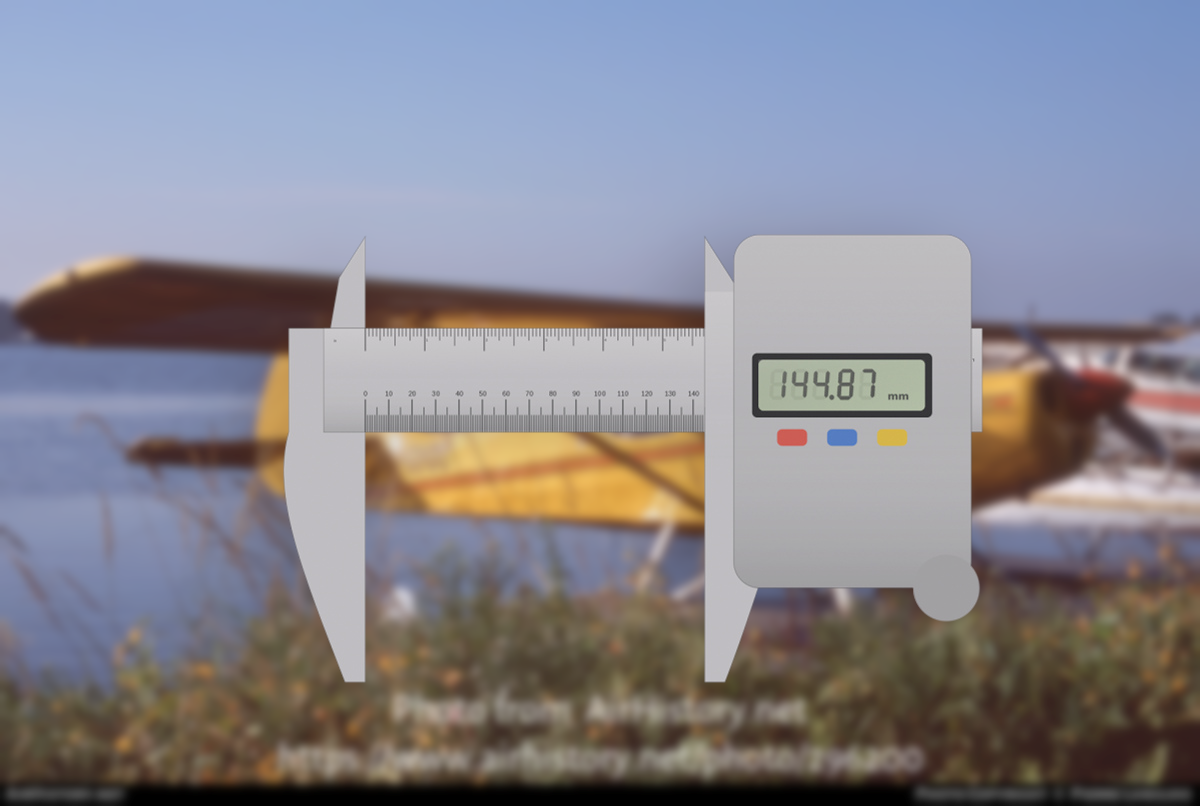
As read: 144.87 mm
